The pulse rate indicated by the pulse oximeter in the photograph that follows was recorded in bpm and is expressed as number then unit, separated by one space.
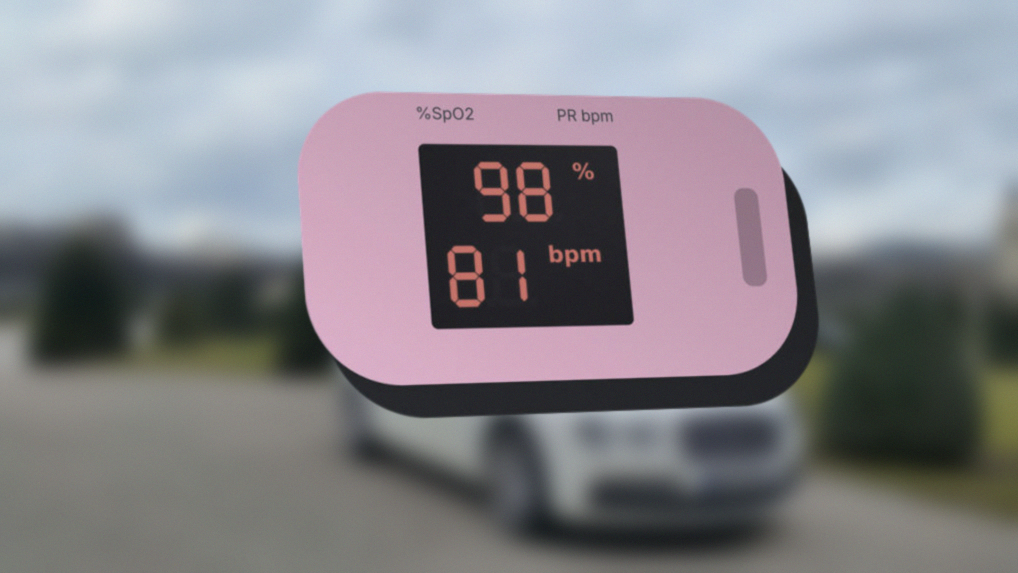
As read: 81 bpm
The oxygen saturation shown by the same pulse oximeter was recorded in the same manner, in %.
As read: 98 %
